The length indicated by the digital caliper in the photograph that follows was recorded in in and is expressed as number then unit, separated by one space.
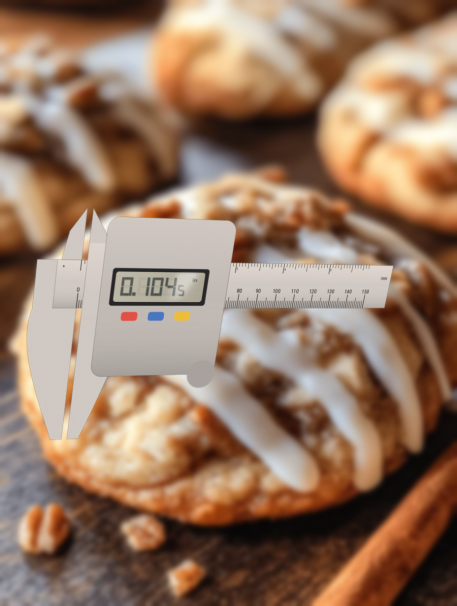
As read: 0.1045 in
